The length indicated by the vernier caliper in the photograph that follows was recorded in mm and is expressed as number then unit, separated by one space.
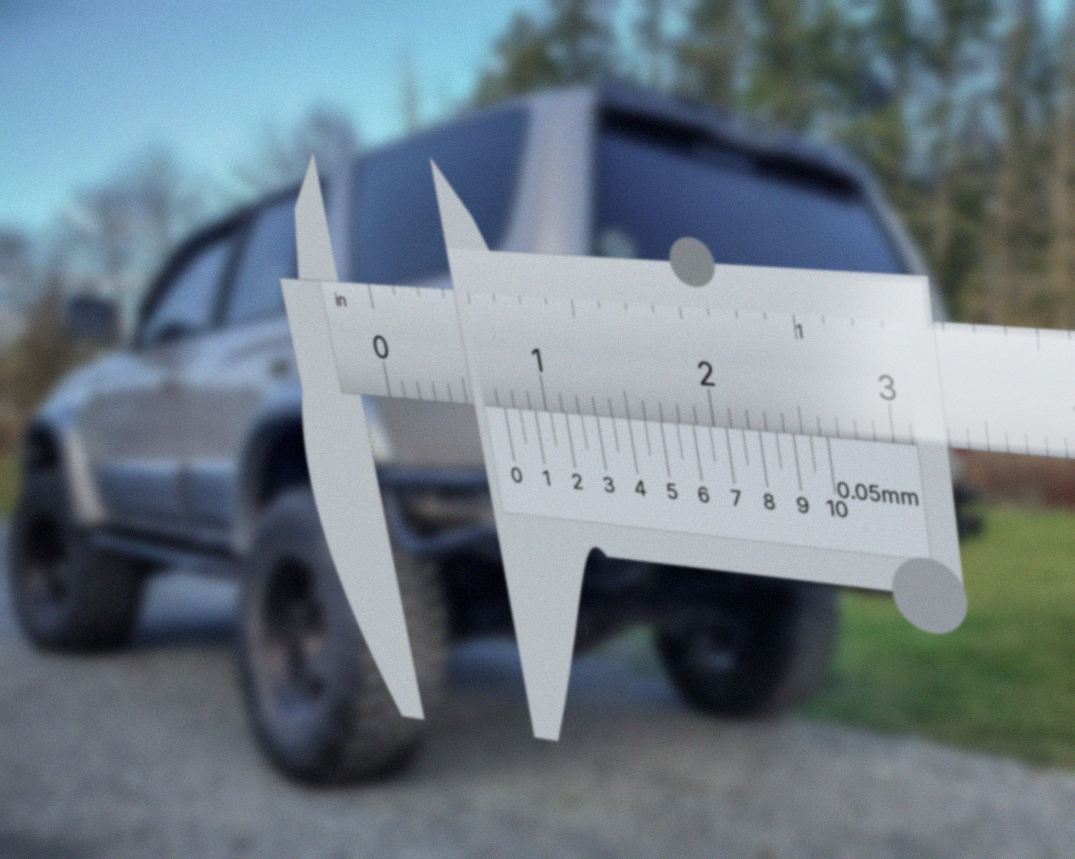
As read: 7.4 mm
